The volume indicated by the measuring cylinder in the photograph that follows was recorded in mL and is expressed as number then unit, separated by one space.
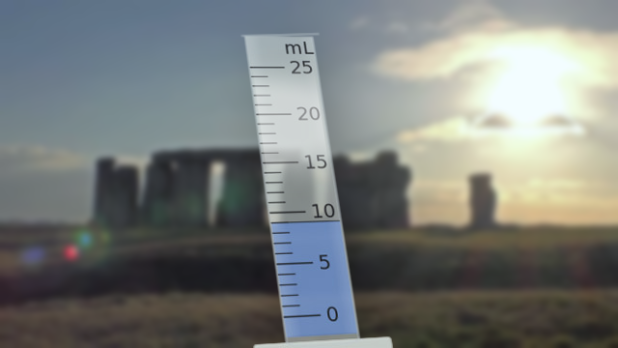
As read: 9 mL
